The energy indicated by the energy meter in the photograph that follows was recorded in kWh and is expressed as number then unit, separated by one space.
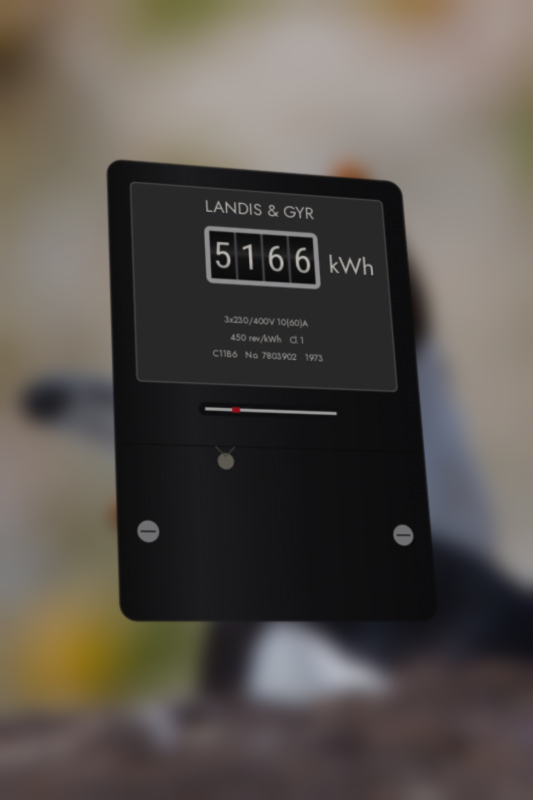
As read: 5166 kWh
